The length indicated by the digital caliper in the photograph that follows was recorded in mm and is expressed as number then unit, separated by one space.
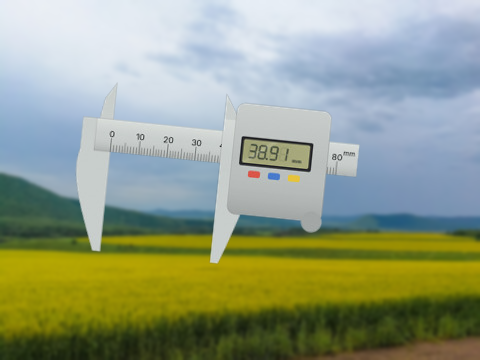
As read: 38.91 mm
